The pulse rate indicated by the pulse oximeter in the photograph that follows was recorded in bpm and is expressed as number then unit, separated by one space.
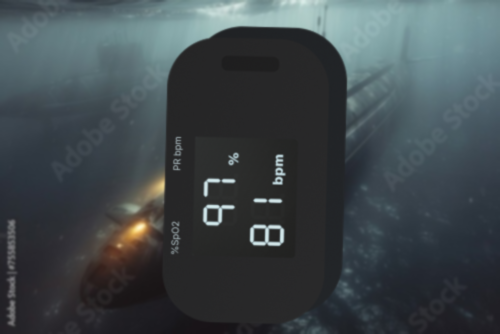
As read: 81 bpm
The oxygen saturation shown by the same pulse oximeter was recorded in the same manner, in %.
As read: 97 %
